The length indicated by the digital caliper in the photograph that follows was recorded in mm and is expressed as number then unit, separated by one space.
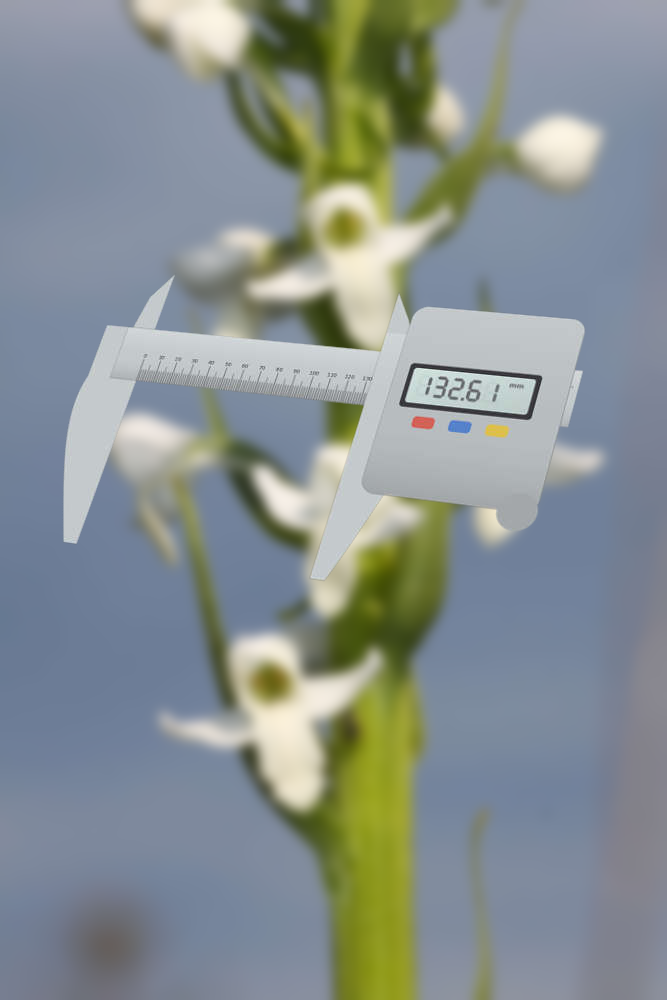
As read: 132.61 mm
